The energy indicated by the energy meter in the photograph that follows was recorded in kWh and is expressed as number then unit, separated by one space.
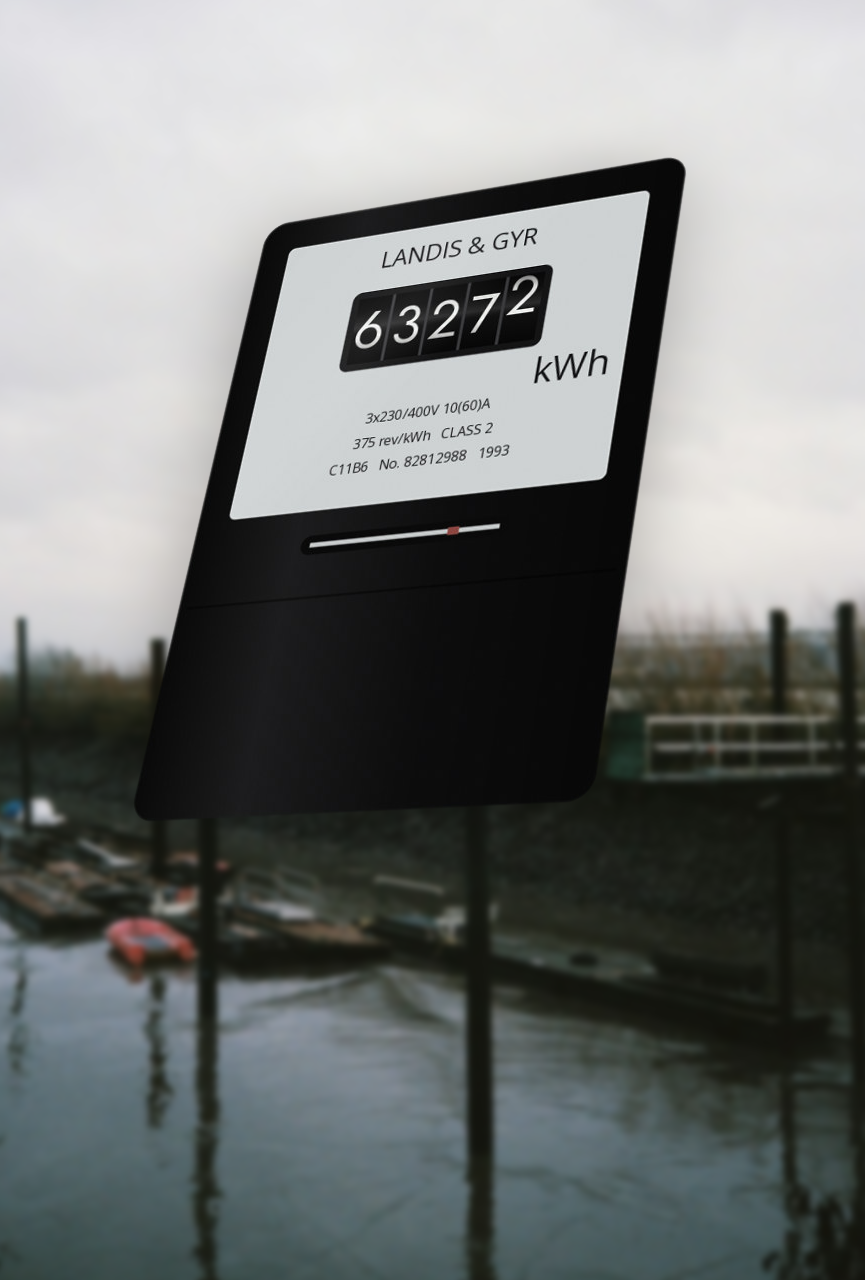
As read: 63272 kWh
